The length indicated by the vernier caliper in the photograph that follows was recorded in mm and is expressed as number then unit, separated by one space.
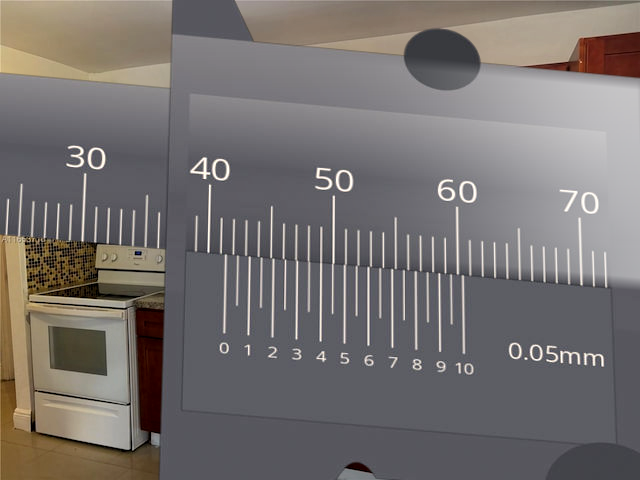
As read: 41.4 mm
